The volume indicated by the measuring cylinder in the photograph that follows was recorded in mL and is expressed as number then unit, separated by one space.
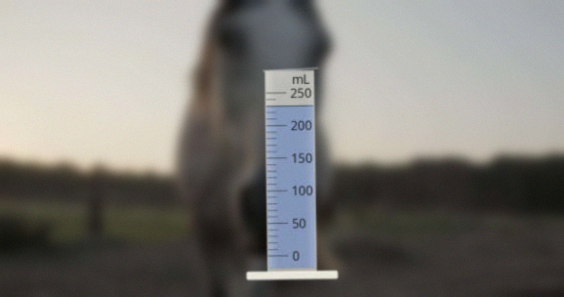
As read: 230 mL
